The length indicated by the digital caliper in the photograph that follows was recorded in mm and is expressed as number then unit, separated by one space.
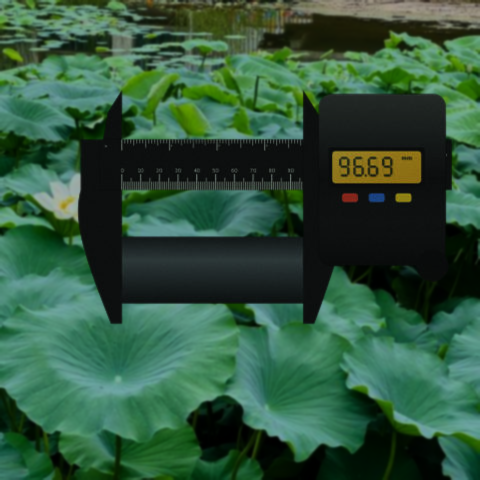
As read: 96.69 mm
